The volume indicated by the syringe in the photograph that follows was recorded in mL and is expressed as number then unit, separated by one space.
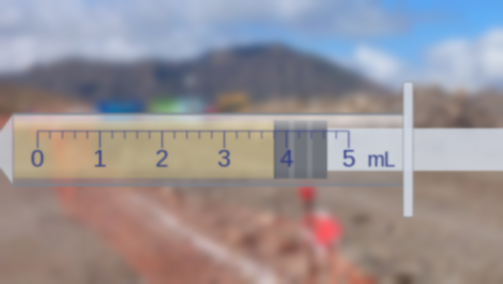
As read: 3.8 mL
